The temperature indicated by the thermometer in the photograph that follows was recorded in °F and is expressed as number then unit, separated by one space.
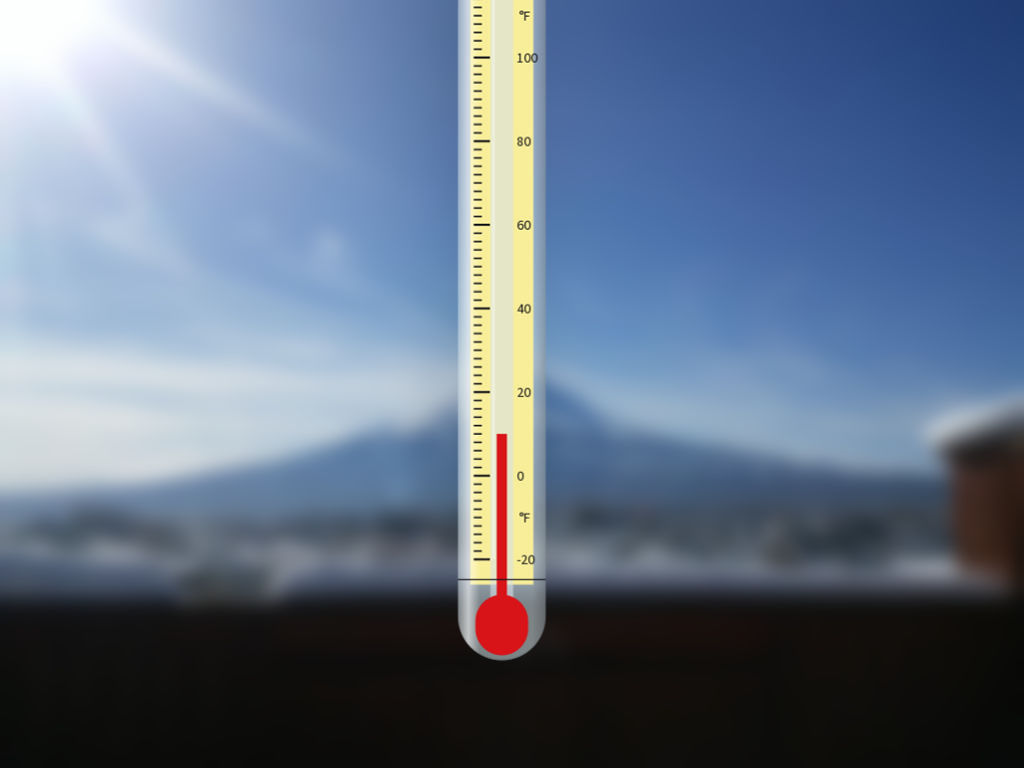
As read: 10 °F
